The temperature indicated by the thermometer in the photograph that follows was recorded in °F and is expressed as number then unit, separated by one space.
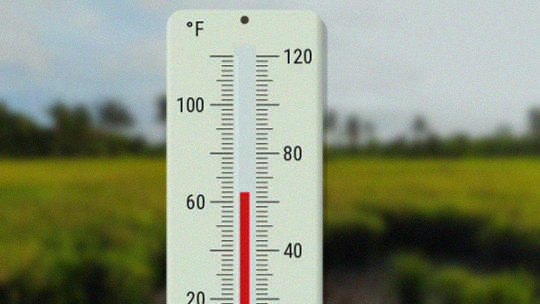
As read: 64 °F
